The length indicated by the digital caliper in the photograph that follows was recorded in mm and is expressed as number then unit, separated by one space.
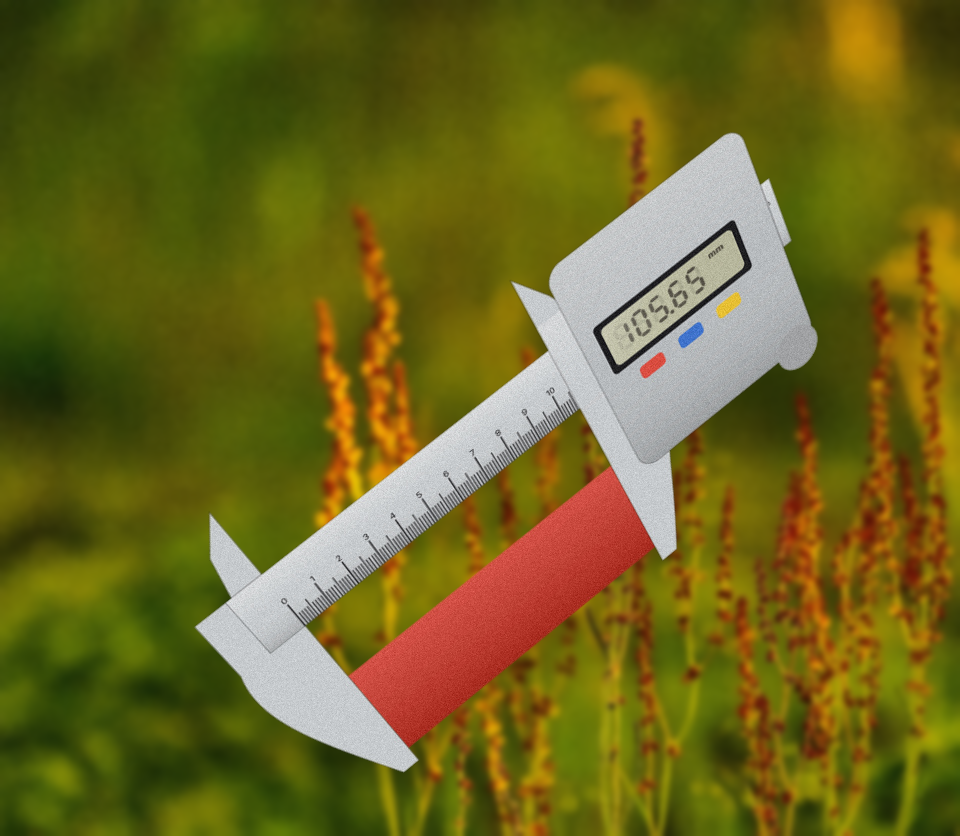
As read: 105.65 mm
